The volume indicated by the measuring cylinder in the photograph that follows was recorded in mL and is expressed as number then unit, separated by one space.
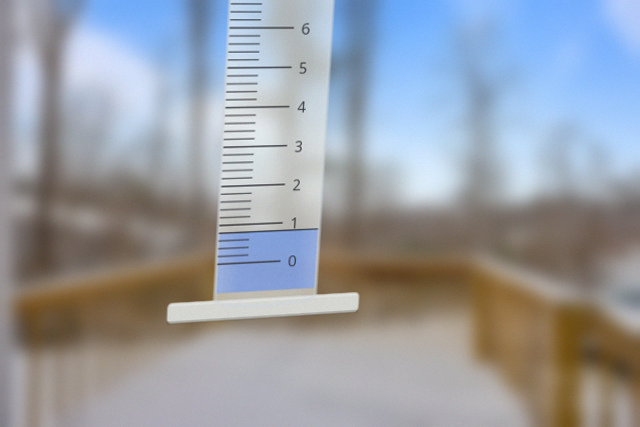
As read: 0.8 mL
